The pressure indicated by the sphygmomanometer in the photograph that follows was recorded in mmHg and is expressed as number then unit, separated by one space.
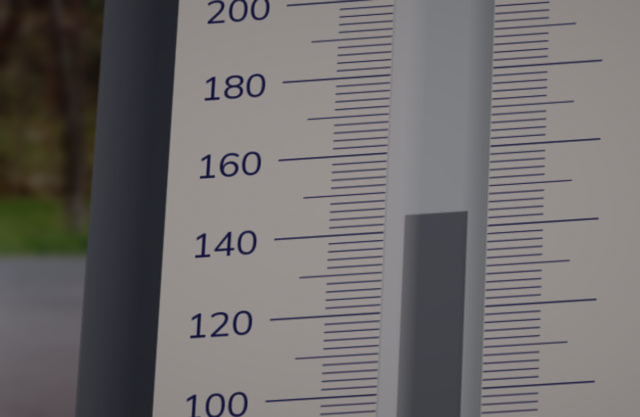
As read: 144 mmHg
